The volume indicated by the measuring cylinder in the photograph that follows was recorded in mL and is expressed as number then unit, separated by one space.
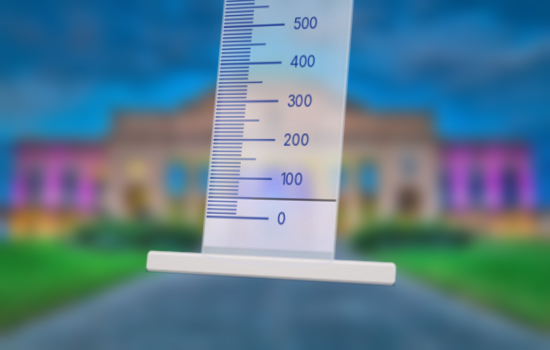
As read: 50 mL
